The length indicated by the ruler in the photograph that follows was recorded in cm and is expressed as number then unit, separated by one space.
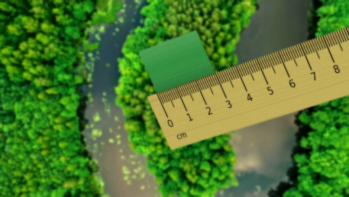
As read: 3 cm
